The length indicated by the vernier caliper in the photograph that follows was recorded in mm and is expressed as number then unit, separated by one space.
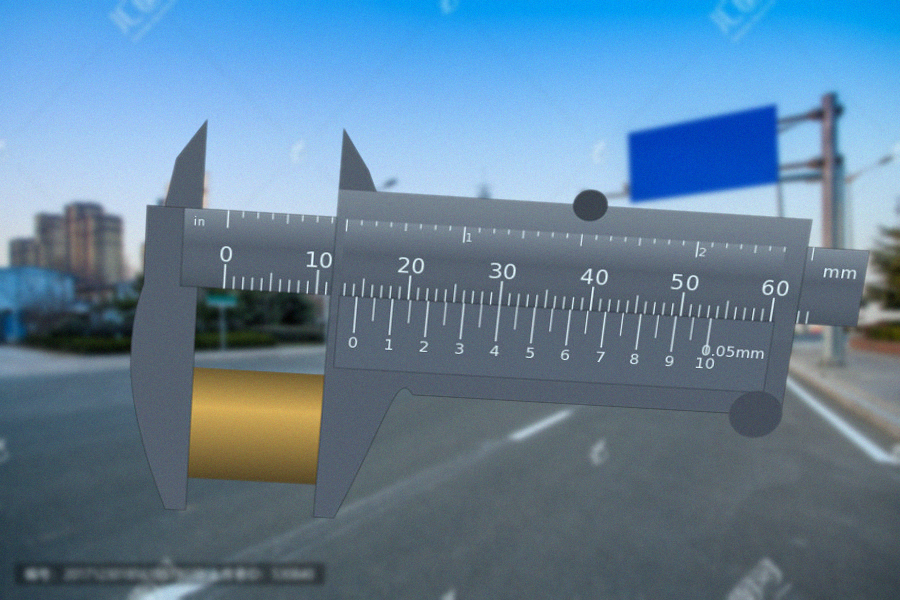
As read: 14.4 mm
